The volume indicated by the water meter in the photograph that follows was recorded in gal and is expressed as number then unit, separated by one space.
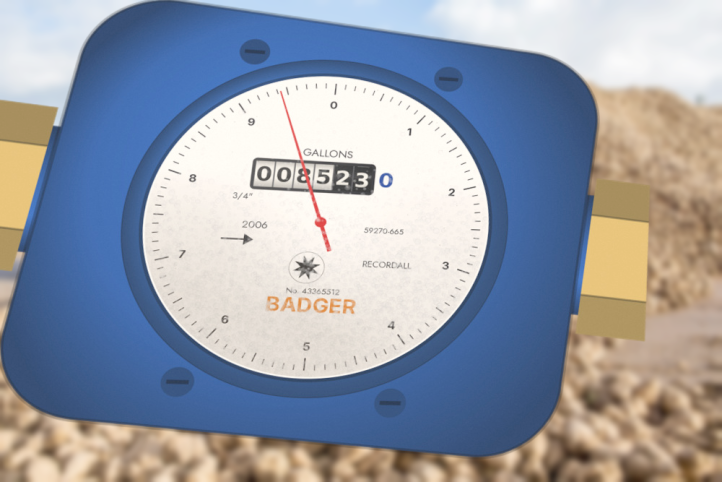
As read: 85229.4 gal
